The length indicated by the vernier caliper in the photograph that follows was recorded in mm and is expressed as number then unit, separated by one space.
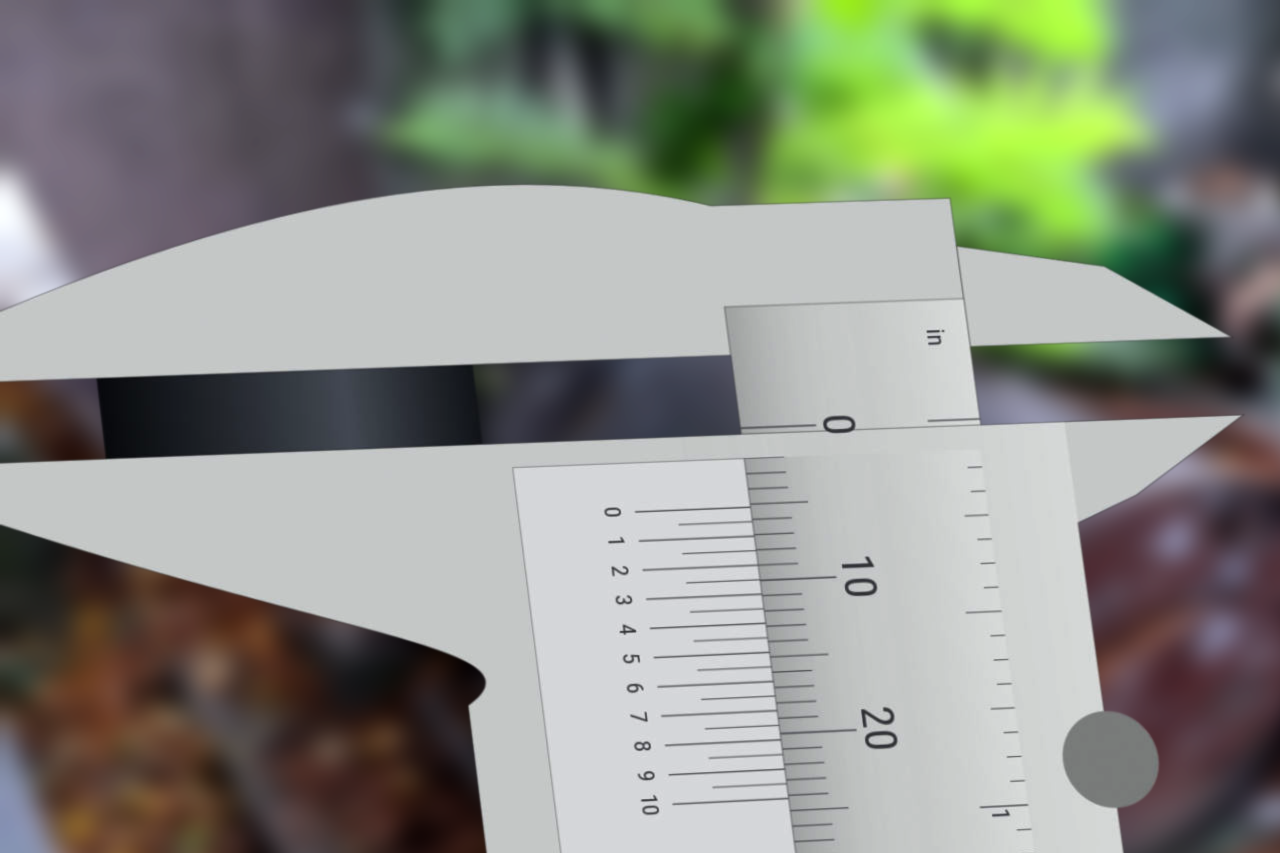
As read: 5.2 mm
